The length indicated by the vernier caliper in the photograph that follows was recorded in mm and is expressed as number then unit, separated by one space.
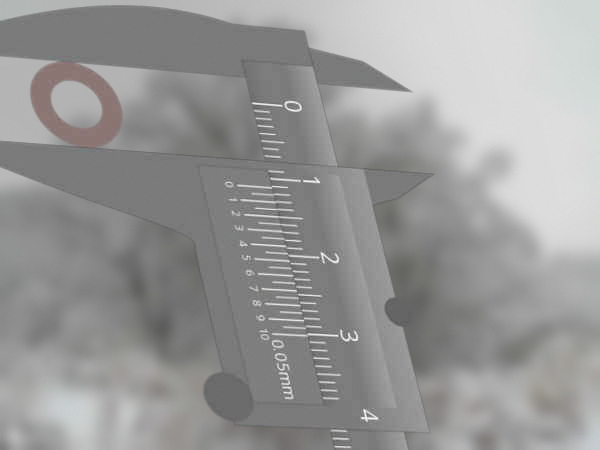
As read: 11.2 mm
